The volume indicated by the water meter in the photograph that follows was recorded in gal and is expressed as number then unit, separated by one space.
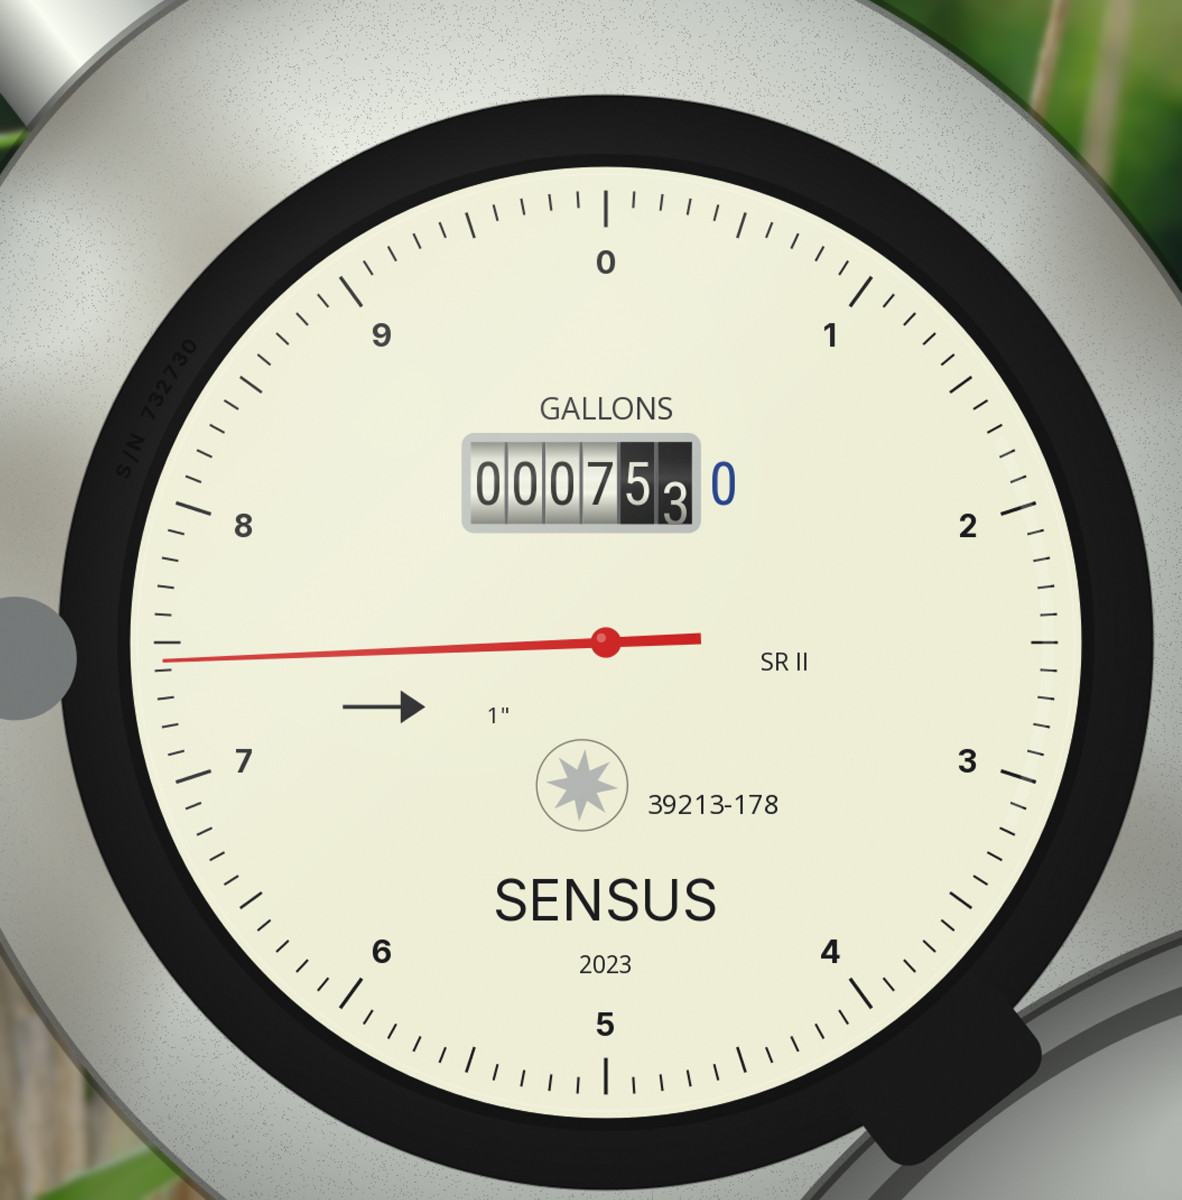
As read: 7527.4 gal
